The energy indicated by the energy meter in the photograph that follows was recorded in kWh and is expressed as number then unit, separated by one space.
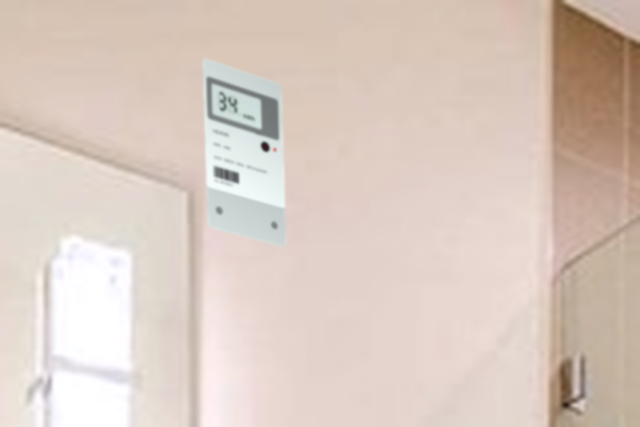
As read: 34 kWh
